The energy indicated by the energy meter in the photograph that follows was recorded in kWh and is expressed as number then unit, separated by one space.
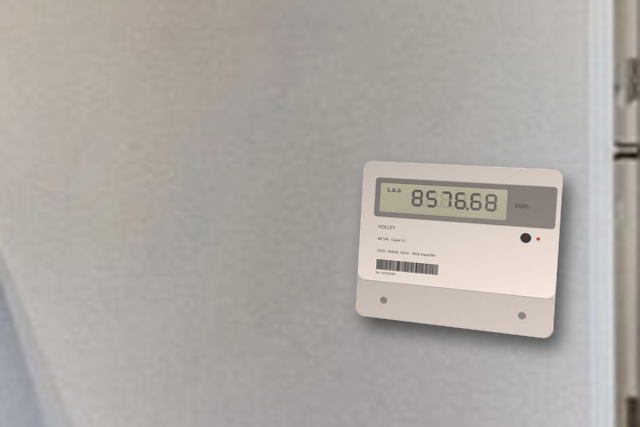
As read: 8576.68 kWh
